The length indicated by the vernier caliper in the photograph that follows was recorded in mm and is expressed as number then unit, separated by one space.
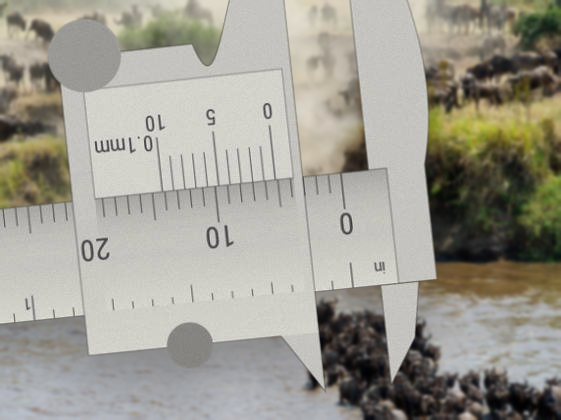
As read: 5.2 mm
